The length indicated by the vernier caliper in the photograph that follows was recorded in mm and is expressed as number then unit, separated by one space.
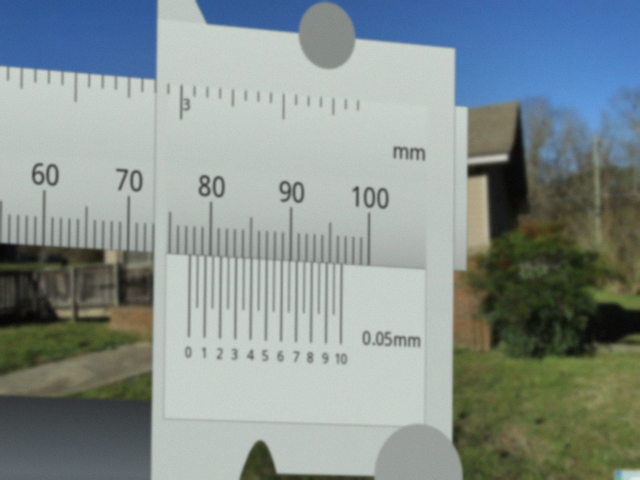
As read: 77.5 mm
